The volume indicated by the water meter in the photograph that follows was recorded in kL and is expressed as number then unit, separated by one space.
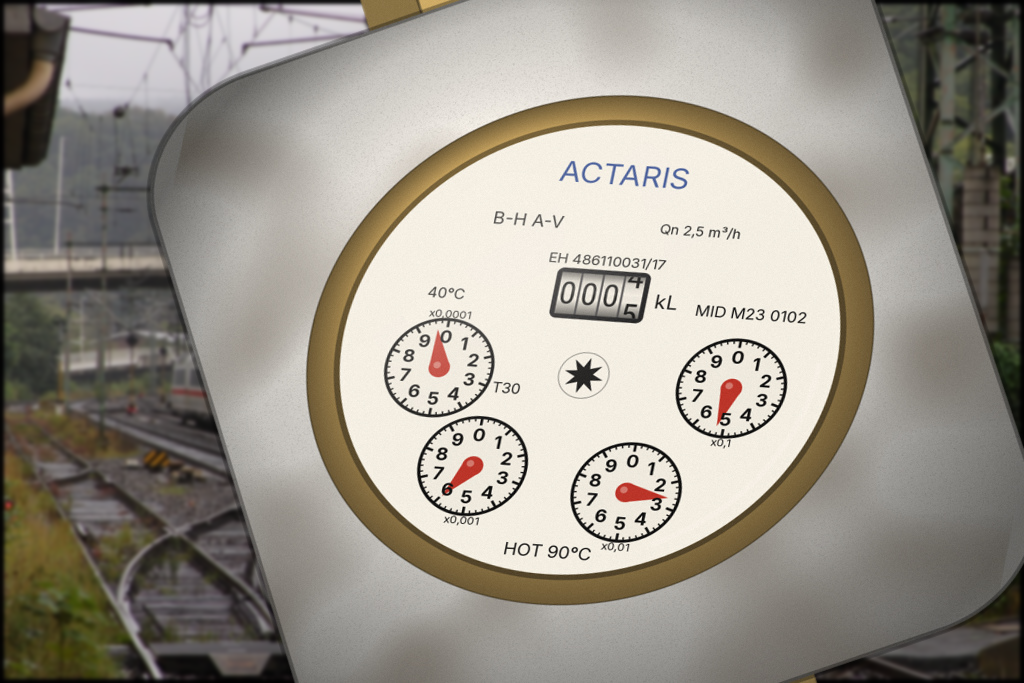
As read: 4.5259 kL
